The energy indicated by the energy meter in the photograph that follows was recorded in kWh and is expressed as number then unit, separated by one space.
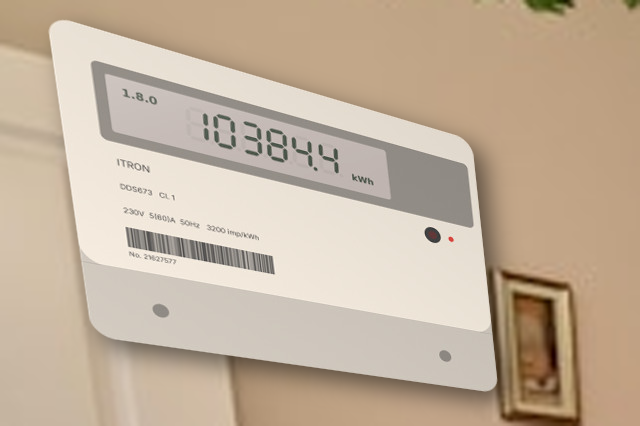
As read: 10384.4 kWh
